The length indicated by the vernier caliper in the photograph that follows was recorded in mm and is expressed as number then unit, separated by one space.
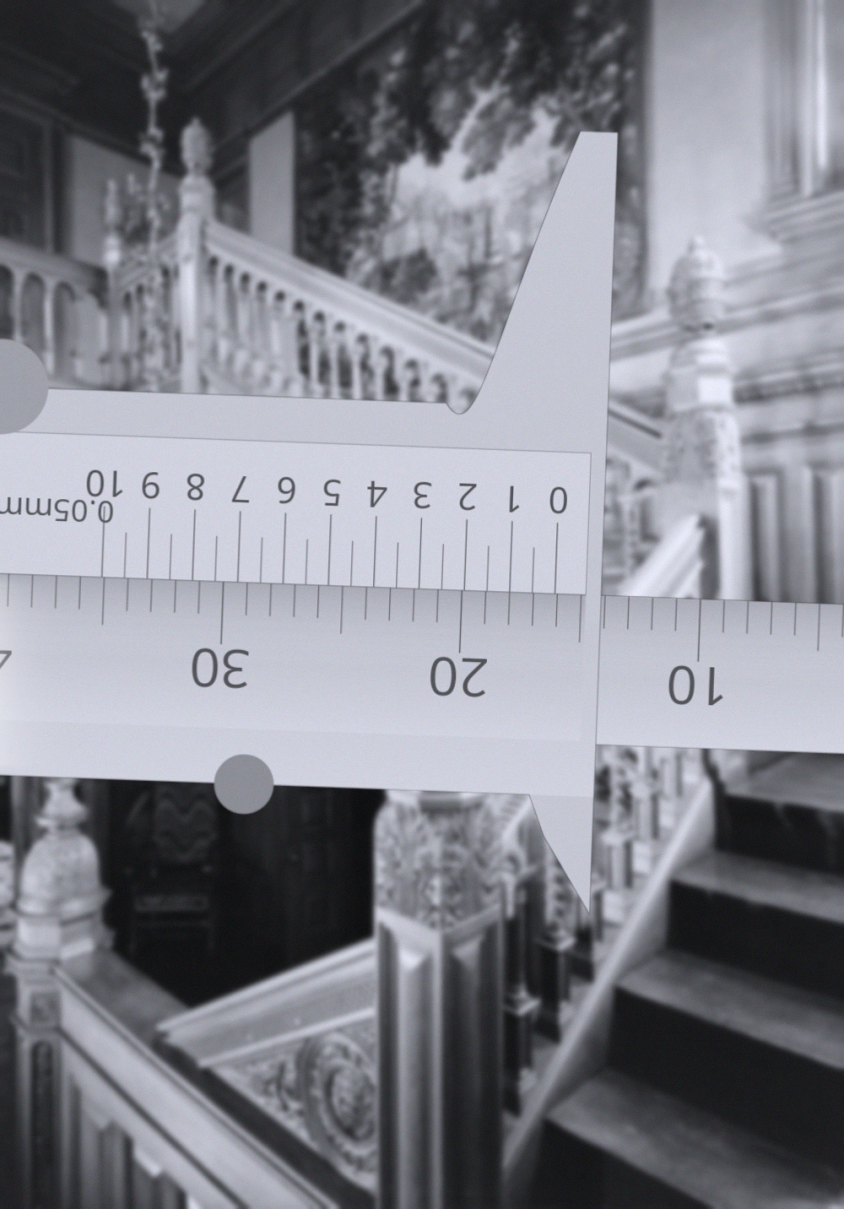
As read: 16.10 mm
